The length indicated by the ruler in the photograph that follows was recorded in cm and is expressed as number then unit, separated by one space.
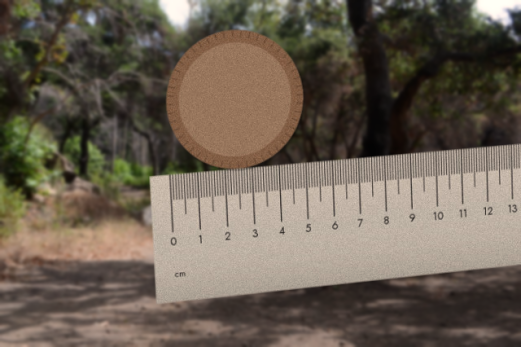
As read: 5 cm
